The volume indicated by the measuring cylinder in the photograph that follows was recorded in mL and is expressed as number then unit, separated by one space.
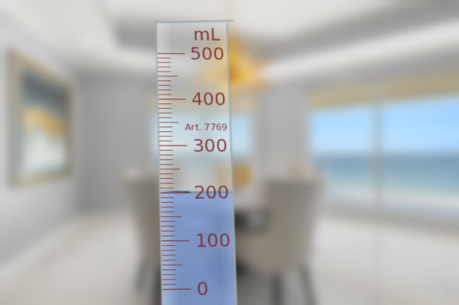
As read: 200 mL
